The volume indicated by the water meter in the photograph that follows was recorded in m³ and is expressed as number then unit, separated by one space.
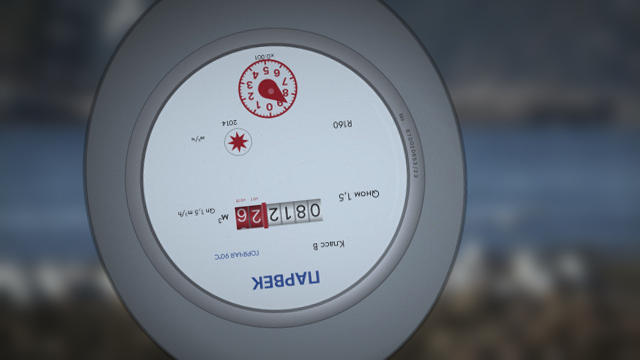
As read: 812.258 m³
